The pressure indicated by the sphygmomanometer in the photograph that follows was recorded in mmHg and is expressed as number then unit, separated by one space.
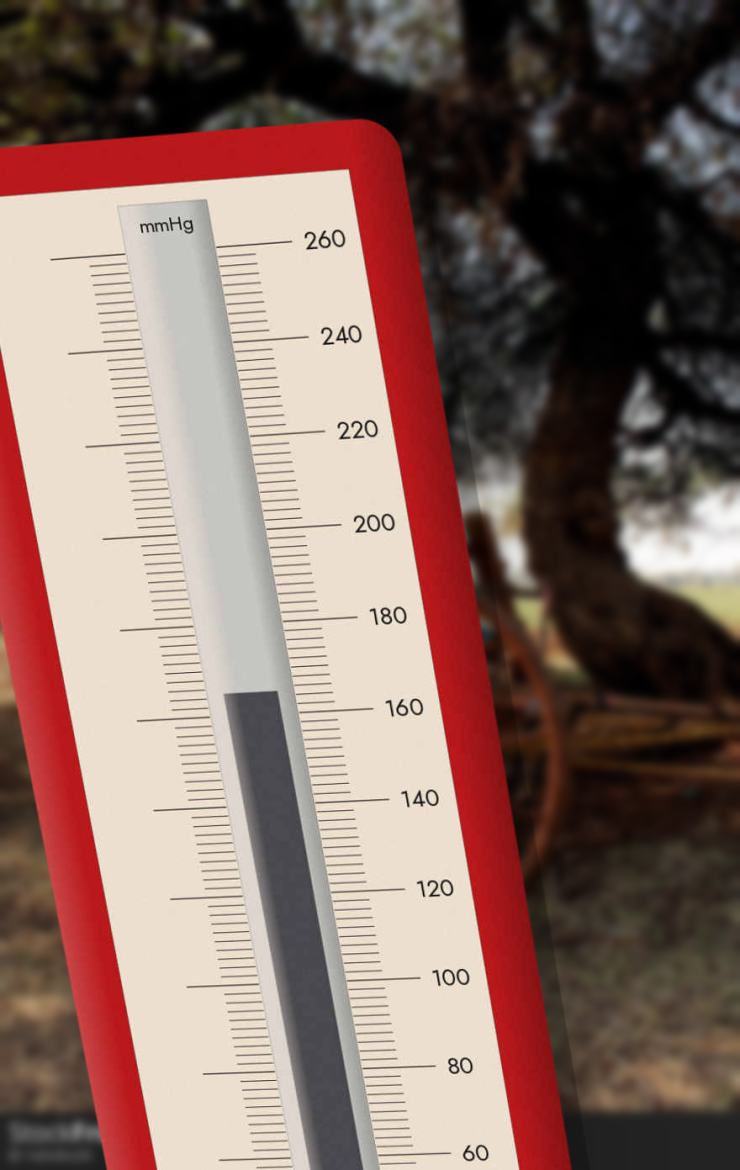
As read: 165 mmHg
